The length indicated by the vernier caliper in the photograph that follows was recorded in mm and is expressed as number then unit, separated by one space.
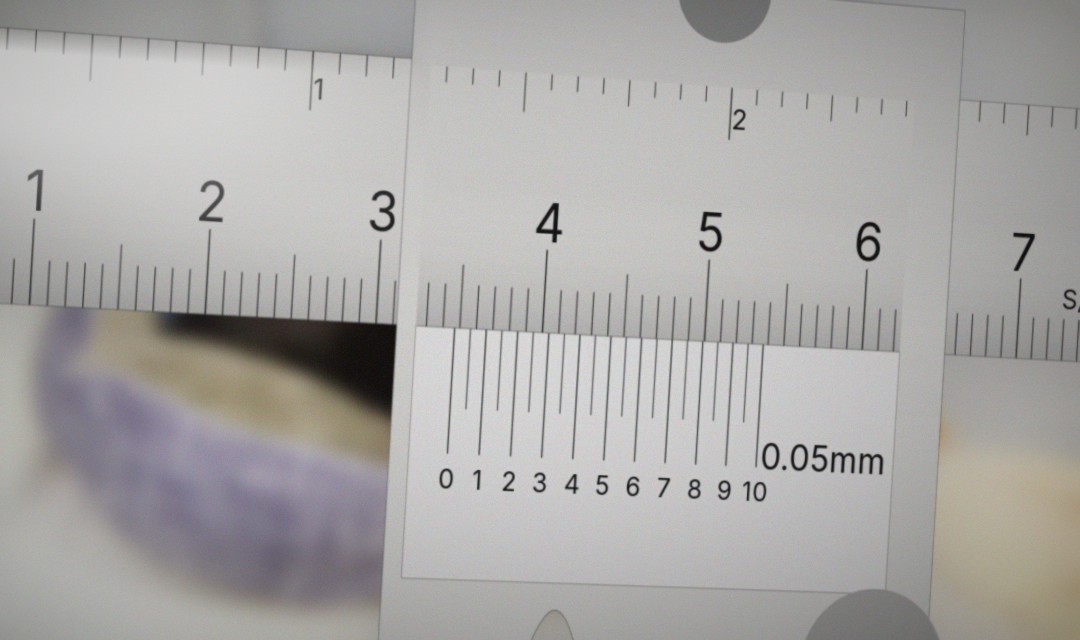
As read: 34.7 mm
